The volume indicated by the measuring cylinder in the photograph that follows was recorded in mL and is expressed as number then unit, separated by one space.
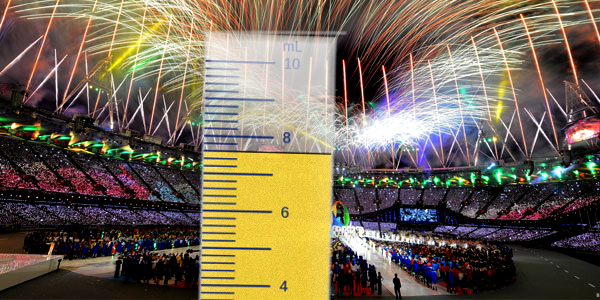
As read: 7.6 mL
